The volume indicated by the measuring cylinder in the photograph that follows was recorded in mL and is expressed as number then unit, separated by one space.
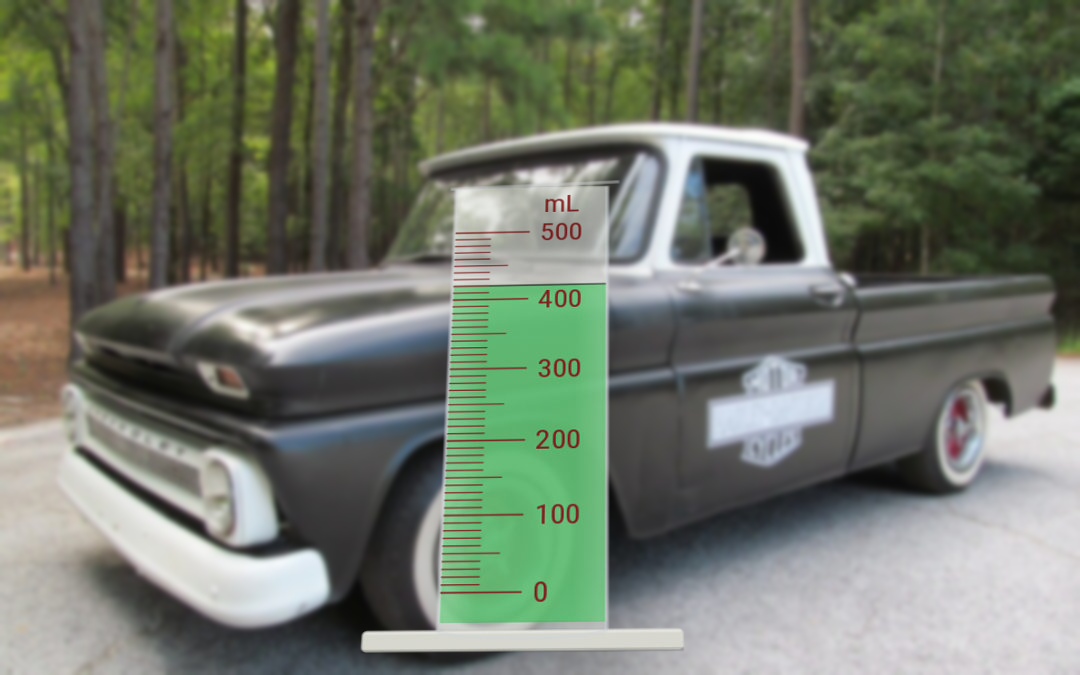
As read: 420 mL
